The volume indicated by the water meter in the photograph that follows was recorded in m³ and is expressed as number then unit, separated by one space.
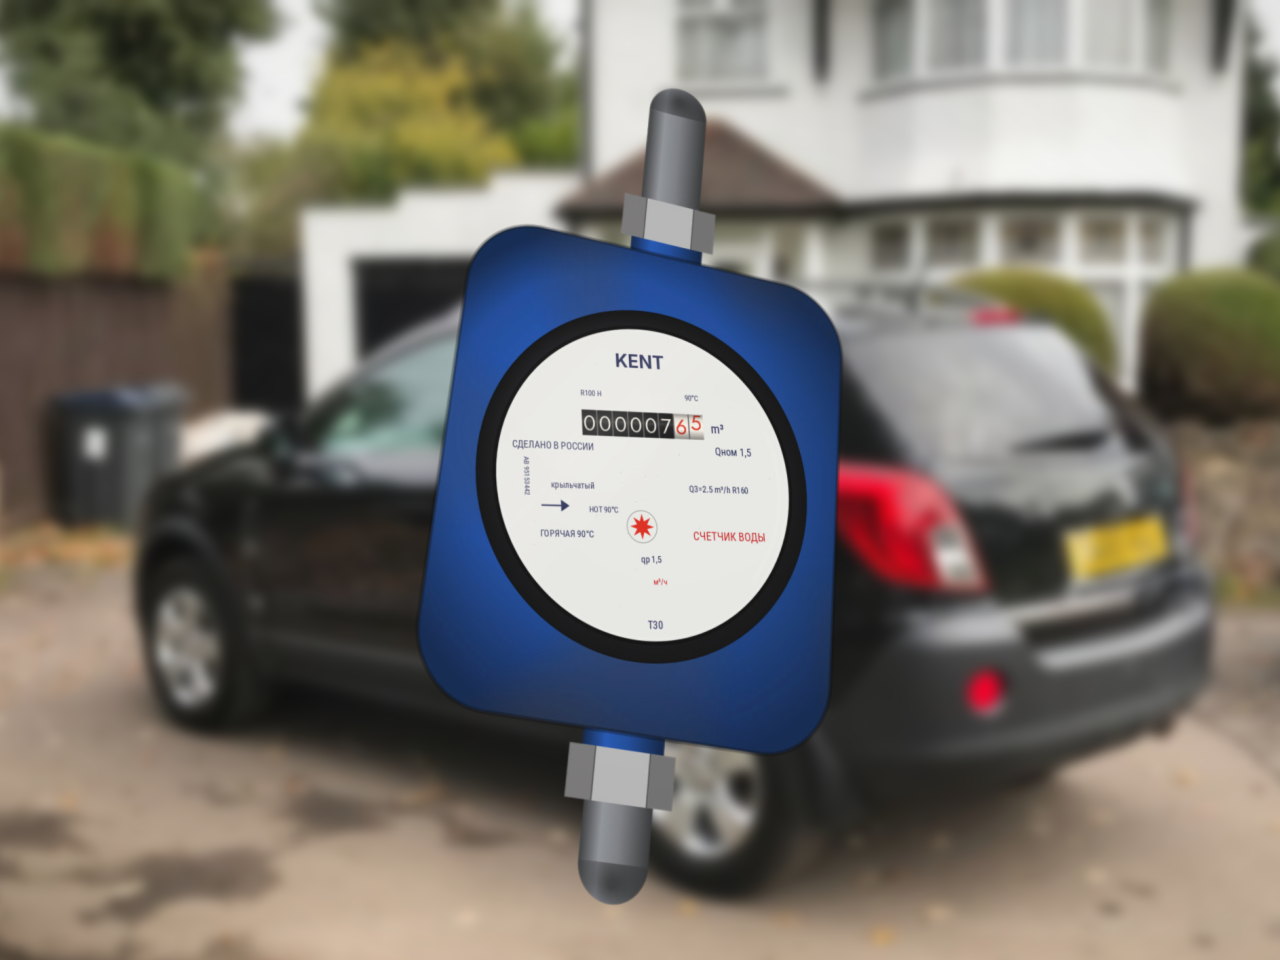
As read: 7.65 m³
